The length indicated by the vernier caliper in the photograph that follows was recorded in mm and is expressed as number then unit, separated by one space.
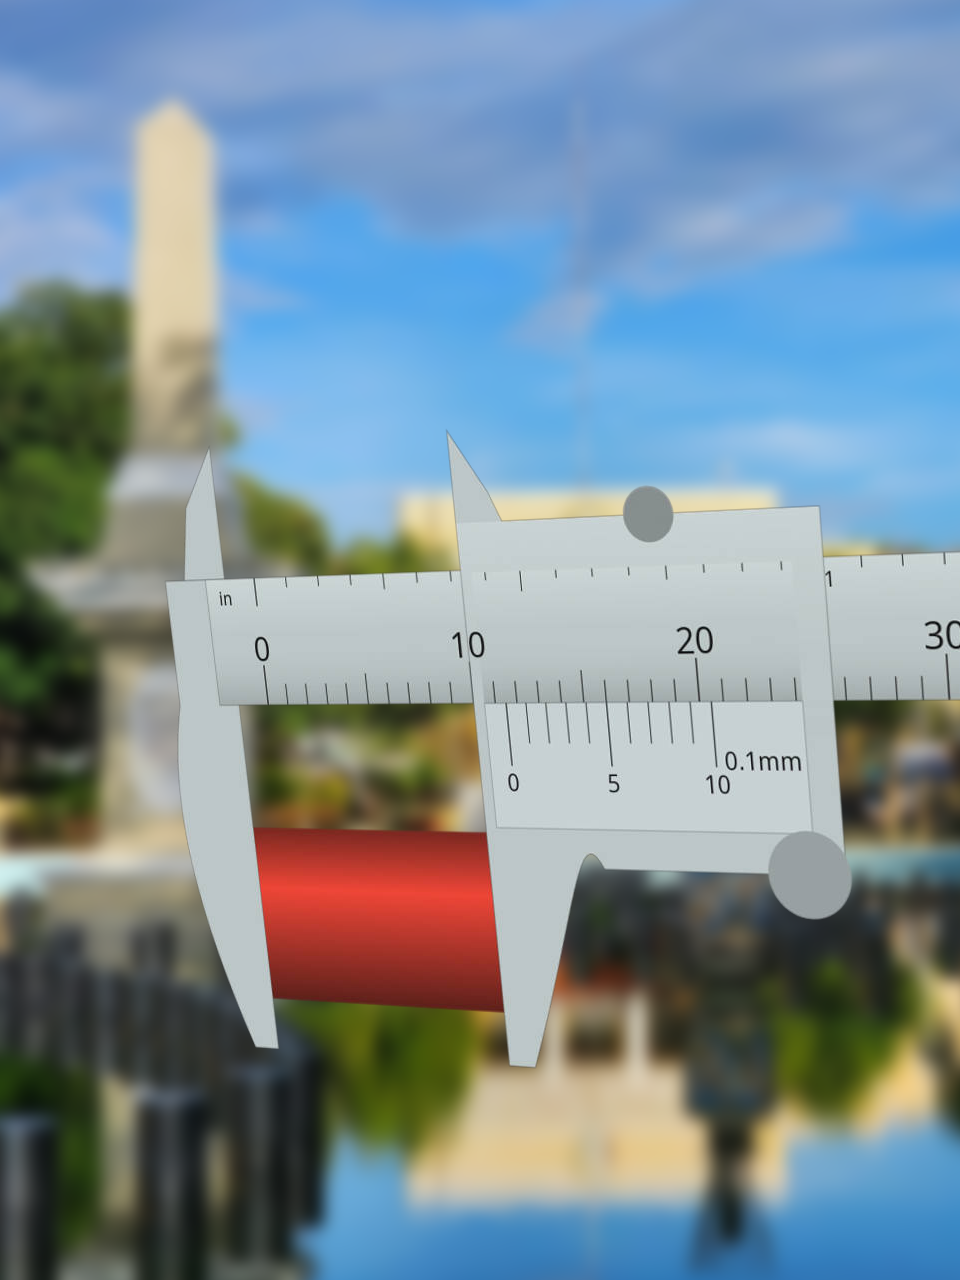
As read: 11.5 mm
